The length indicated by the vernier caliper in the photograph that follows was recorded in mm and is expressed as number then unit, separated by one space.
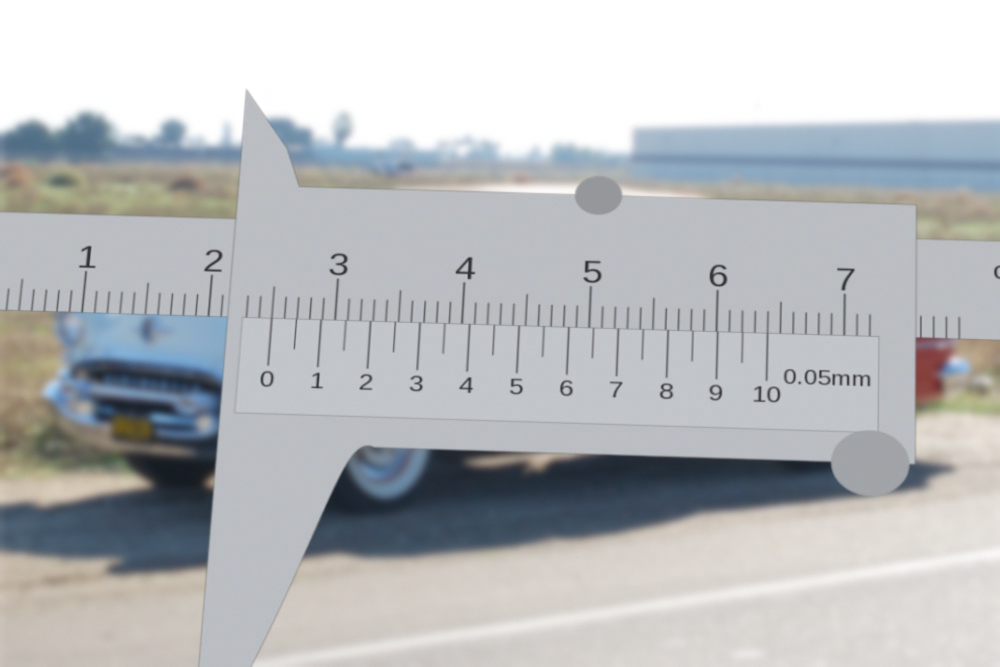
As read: 25.0 mm
